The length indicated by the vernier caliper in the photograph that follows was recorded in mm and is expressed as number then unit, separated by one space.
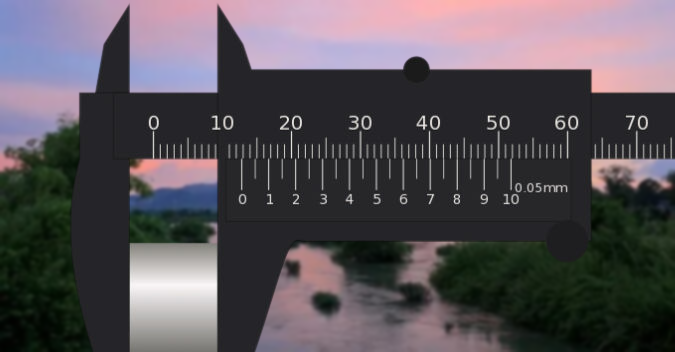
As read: 12.8 mm
